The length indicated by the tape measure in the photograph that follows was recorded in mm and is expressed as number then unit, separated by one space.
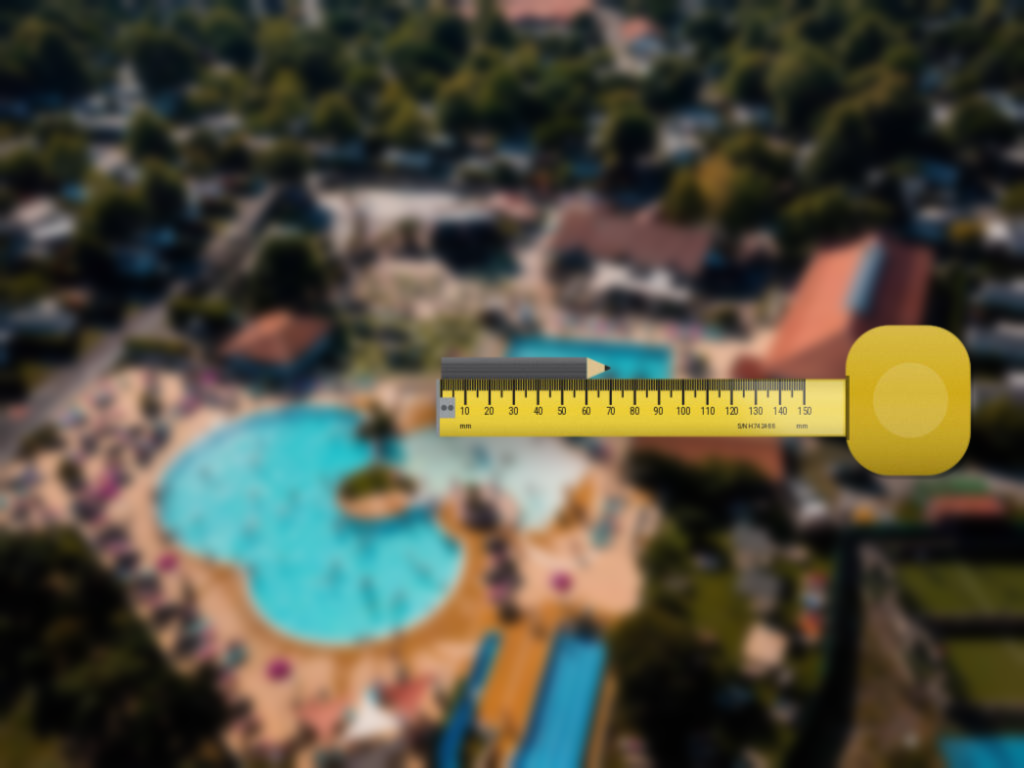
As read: 70 mm
